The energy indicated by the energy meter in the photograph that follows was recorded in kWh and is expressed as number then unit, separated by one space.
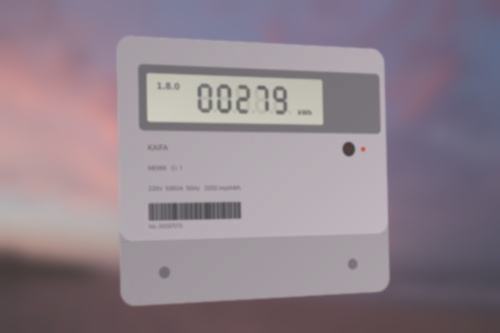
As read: 279 kWh
